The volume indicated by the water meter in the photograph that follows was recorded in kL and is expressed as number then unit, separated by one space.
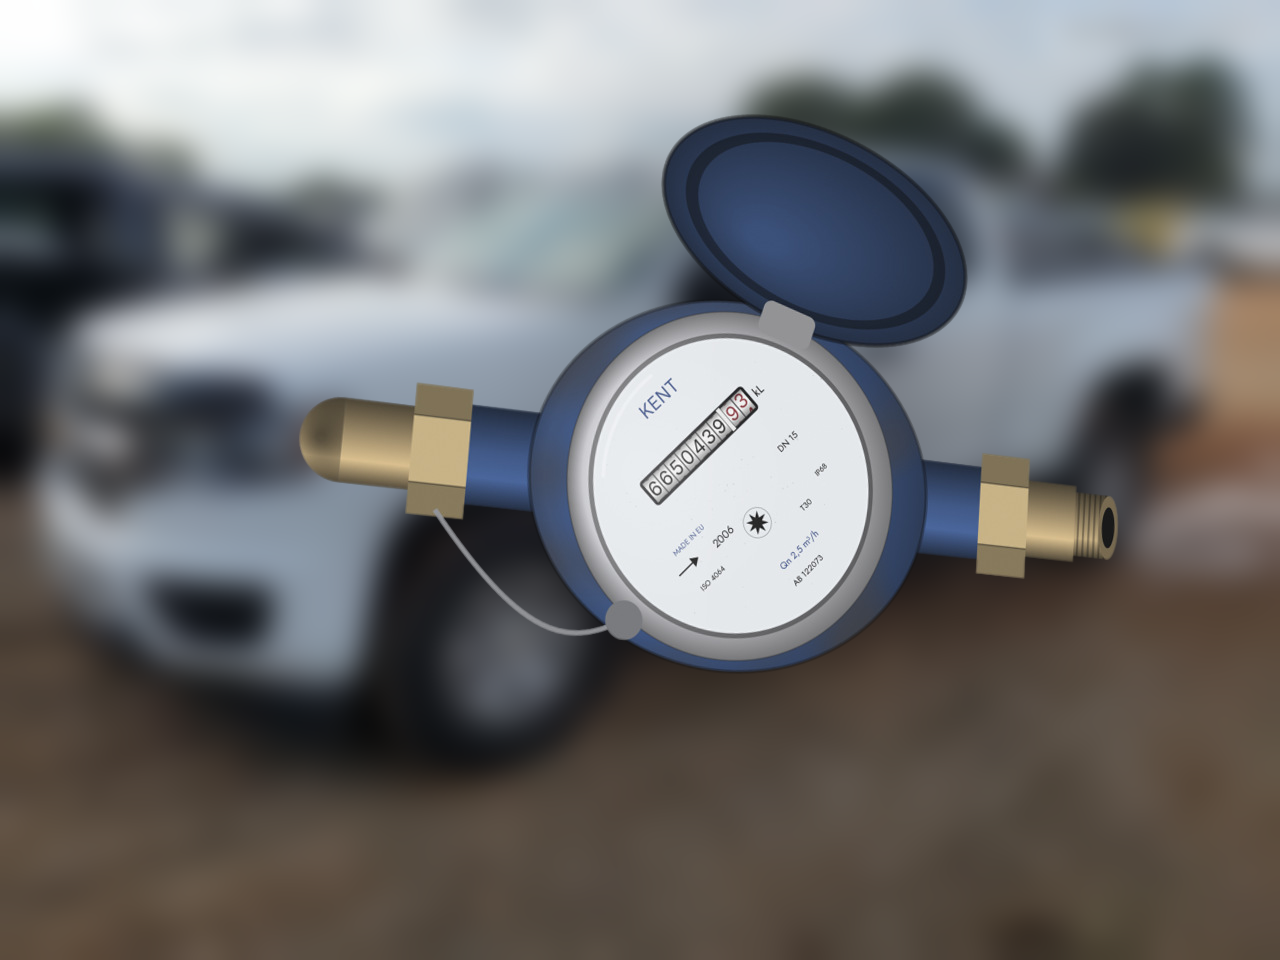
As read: 6650439.93 kL
